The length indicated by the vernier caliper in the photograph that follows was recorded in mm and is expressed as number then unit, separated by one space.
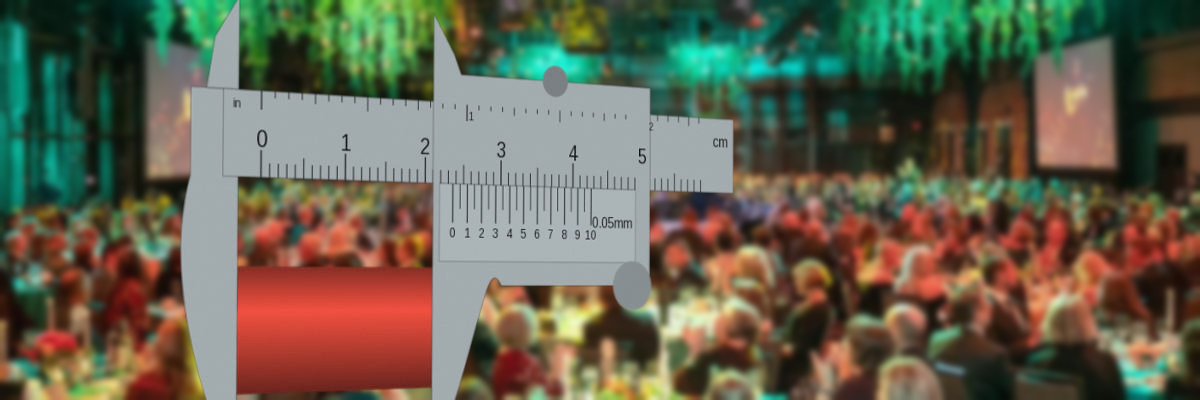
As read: 23.6 mm
